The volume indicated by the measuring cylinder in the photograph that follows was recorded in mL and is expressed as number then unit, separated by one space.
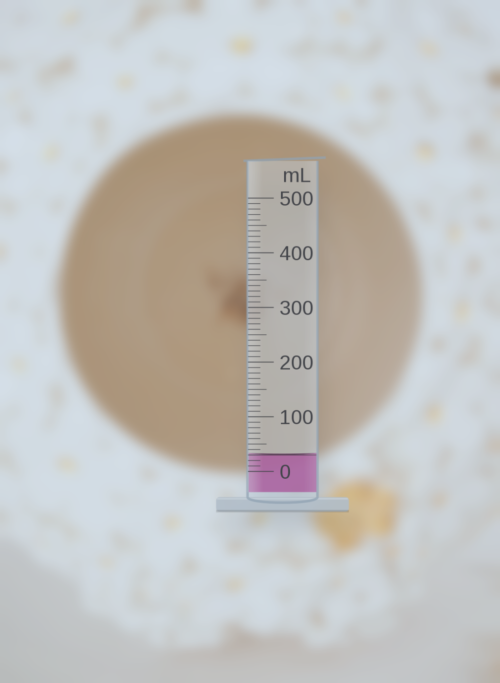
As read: 30 mL
